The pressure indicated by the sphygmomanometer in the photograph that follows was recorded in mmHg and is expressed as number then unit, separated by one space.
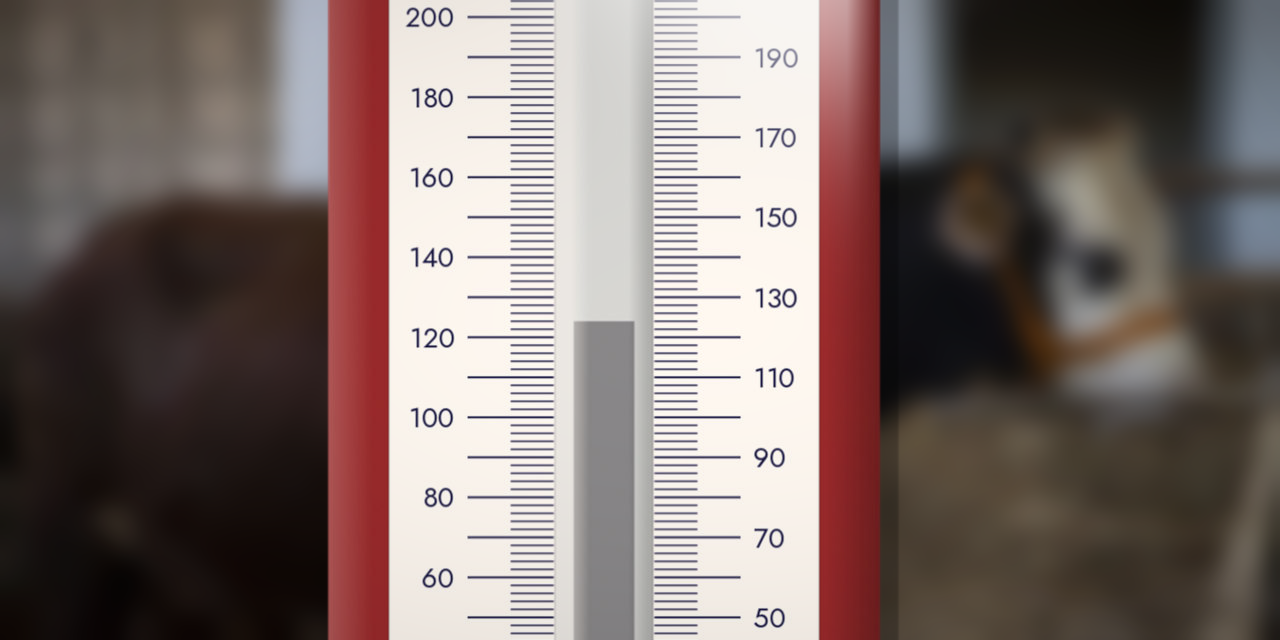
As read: 124 mmHg
